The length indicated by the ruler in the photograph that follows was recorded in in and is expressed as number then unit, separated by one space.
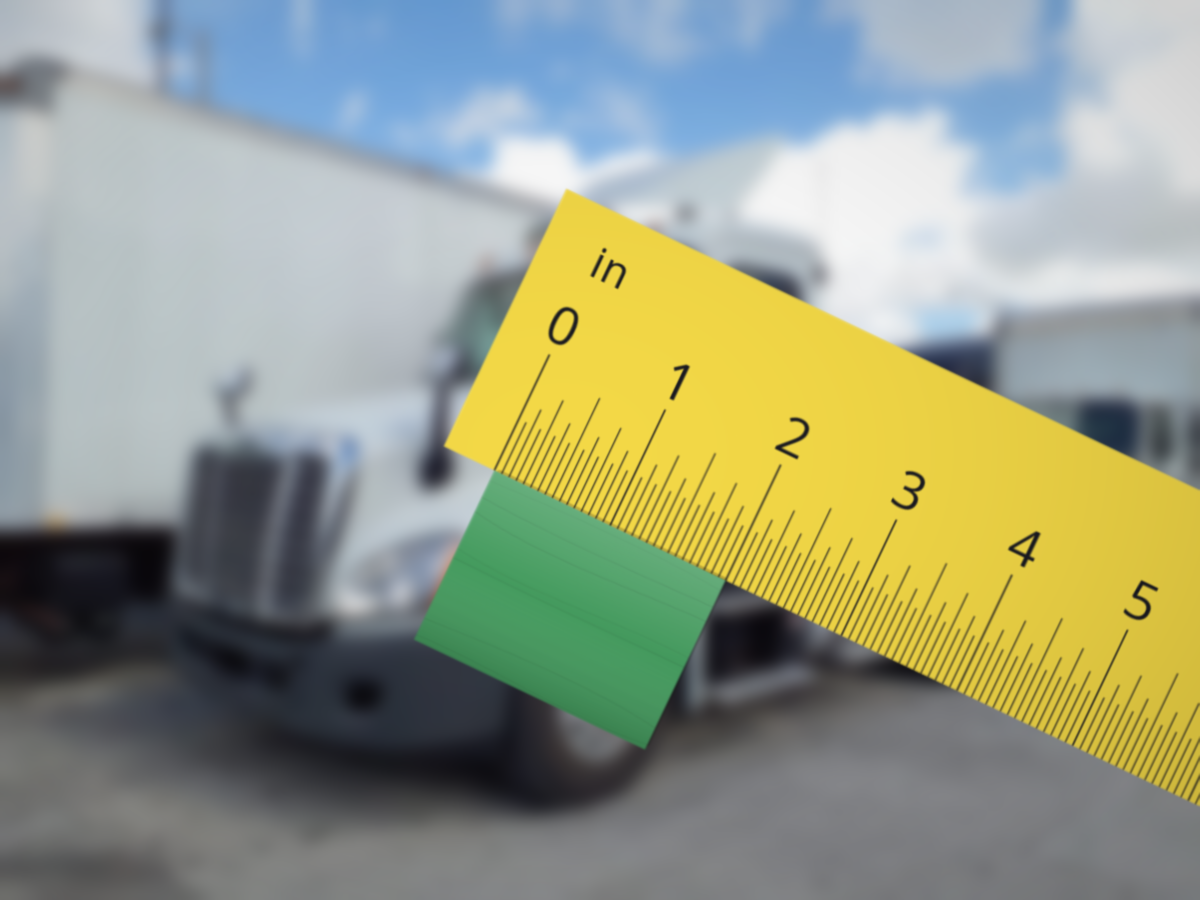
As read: 2 in
